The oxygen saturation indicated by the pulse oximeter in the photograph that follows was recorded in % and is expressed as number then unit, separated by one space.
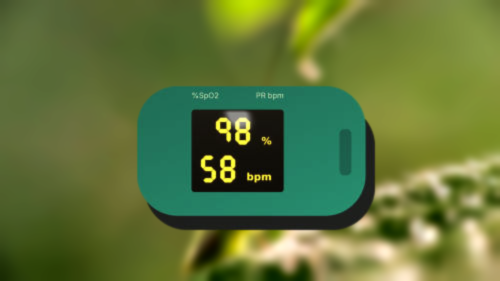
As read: 98 %
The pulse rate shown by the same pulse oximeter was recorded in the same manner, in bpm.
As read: 58 bpm
